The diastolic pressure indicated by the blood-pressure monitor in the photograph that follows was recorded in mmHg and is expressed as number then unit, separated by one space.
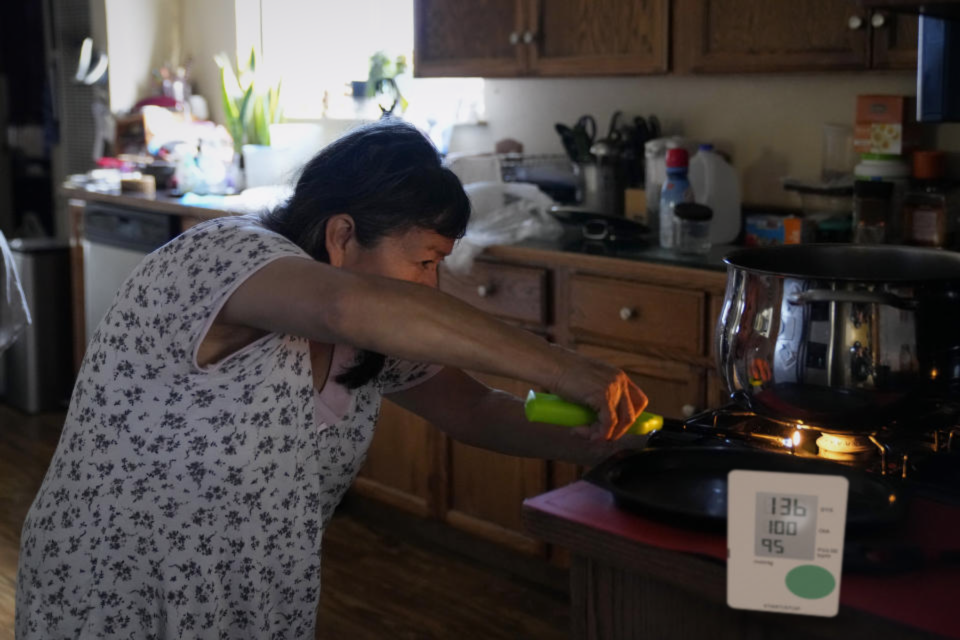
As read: 100 mmHg
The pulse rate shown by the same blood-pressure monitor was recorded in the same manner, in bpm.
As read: 95 bpm
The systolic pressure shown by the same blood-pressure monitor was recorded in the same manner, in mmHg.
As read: 136 mmHg
